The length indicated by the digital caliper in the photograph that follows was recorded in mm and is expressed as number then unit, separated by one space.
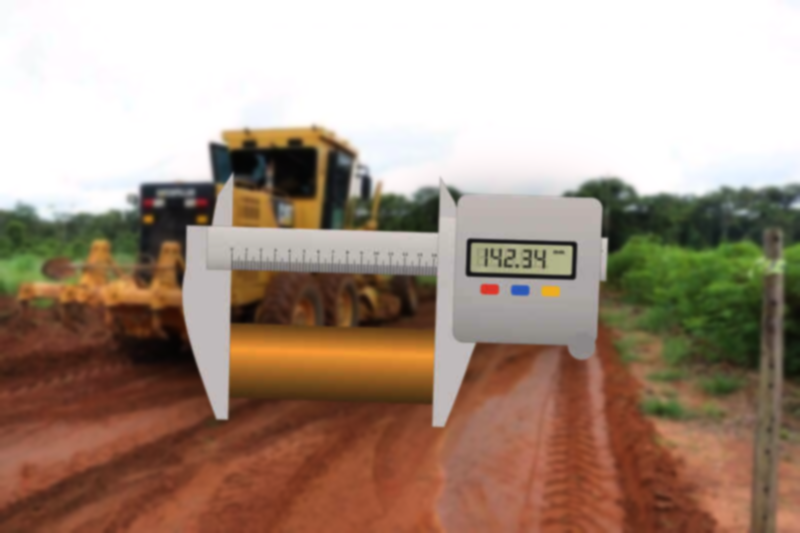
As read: 142.34 mm
